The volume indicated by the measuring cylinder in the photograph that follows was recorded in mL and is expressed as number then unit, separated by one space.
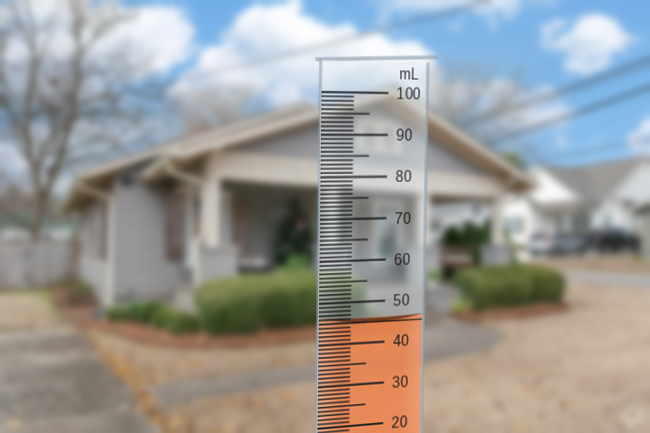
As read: 45 mL
